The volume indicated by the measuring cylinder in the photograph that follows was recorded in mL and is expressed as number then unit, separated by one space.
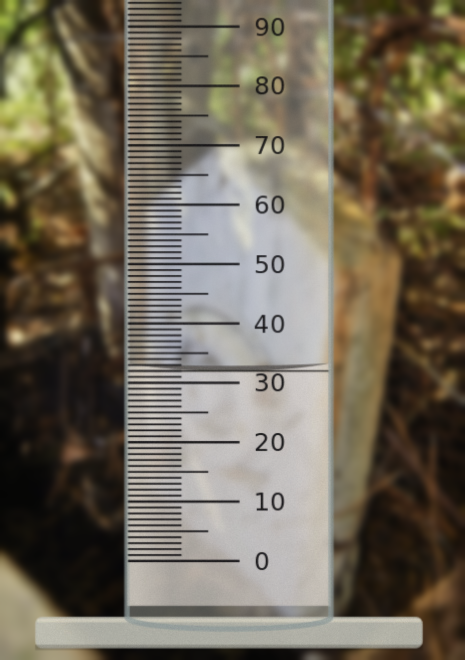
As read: 32 mL
